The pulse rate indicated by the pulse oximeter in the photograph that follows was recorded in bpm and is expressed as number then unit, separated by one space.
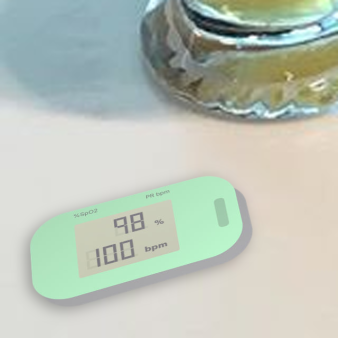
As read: 100 bpm
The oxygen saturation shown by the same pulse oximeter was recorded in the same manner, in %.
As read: 98 %
